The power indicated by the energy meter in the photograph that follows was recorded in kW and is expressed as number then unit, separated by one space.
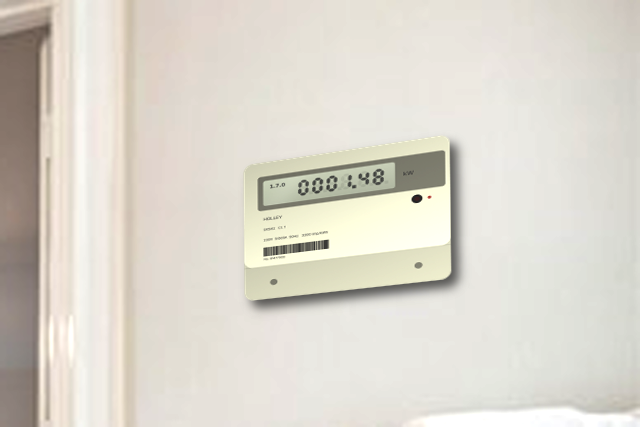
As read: 1.48 kW
